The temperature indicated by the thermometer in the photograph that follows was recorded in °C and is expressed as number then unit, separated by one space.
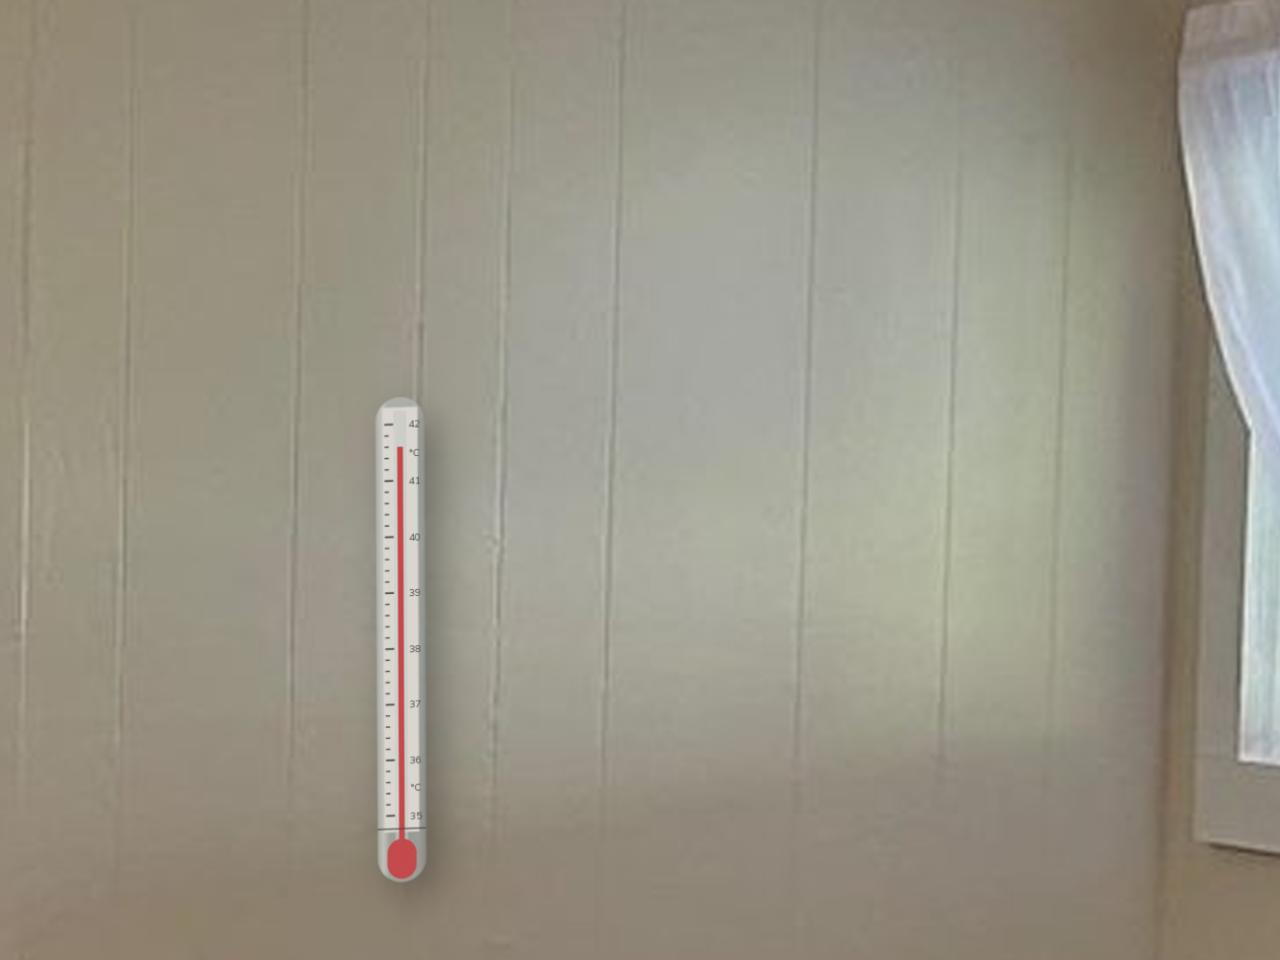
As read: 41.6 °C
